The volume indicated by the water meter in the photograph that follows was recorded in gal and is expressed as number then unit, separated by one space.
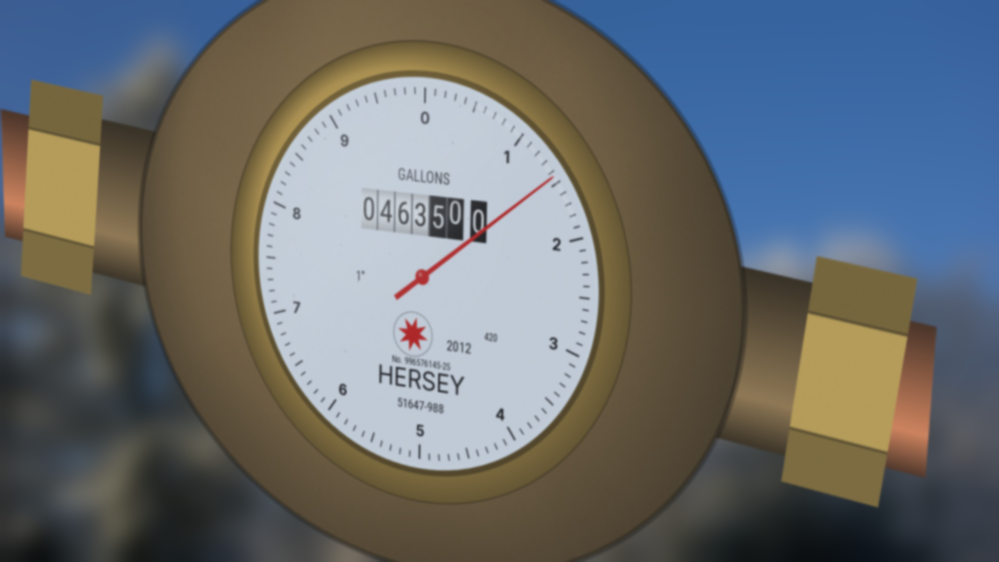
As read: 463501.4 gal
